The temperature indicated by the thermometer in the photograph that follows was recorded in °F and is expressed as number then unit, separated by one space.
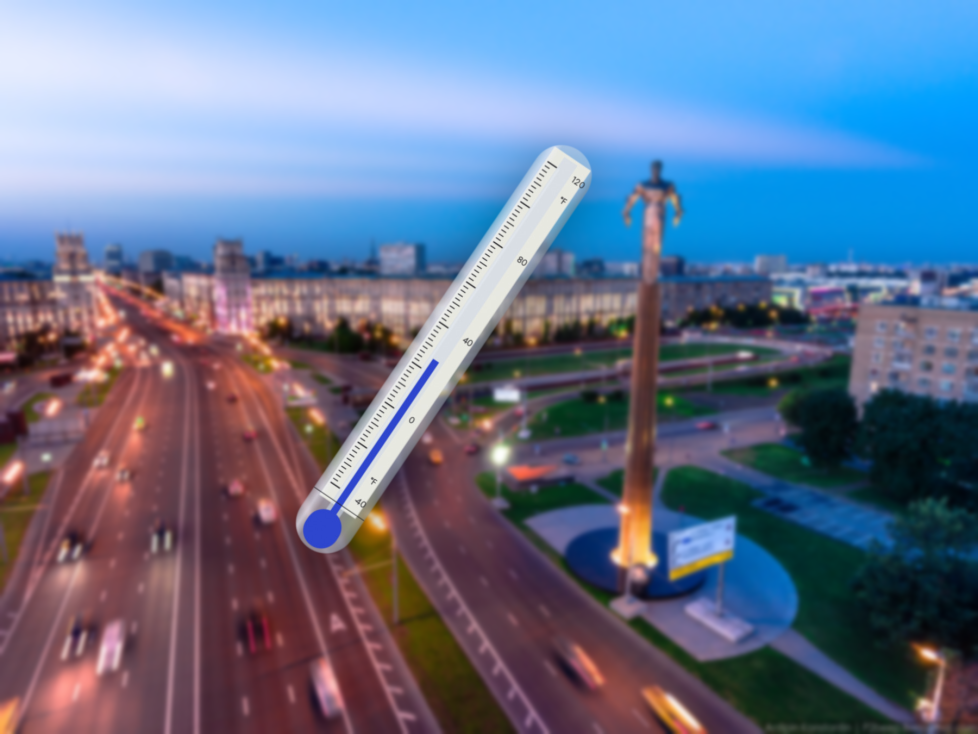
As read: 26 °F
